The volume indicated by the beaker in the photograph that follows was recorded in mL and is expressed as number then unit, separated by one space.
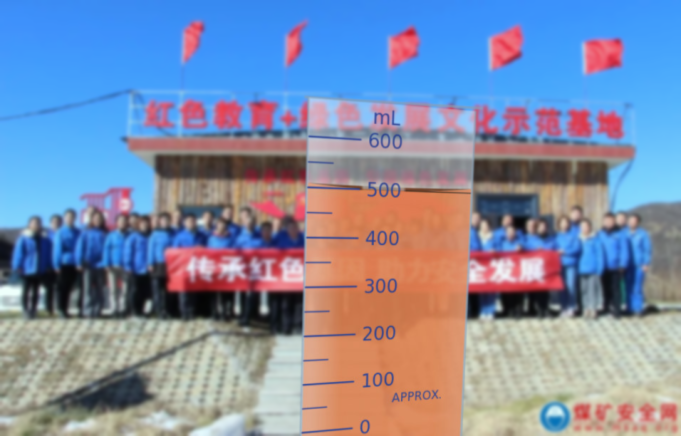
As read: 500 mL
